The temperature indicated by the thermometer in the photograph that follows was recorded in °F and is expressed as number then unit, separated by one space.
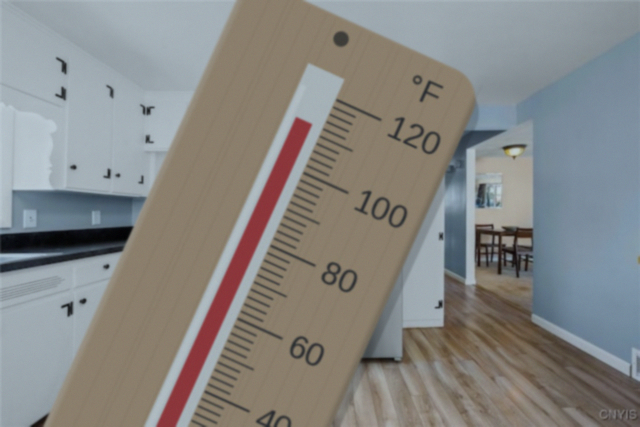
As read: 112 °F
